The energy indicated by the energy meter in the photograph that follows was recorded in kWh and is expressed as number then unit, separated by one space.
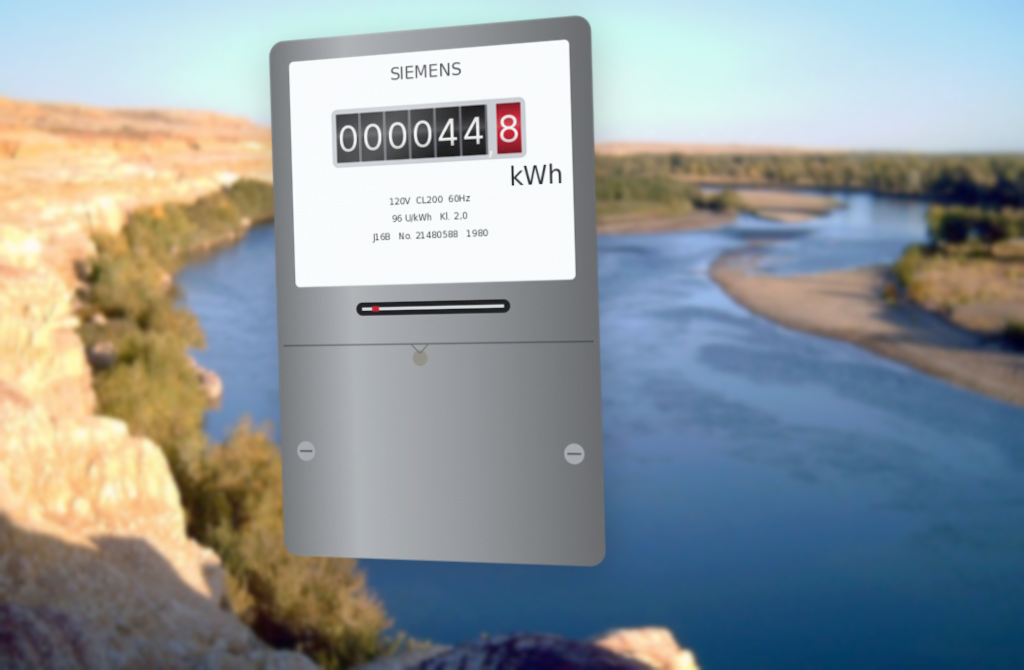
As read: 44.8 kWh
